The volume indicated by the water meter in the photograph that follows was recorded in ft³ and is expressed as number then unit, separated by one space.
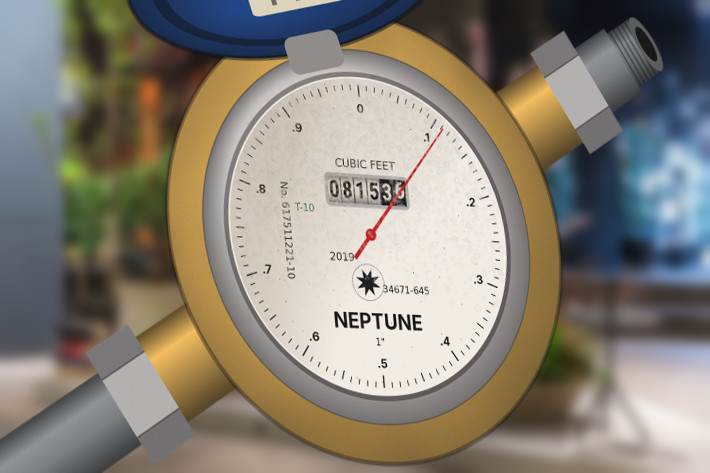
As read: 81536.11 ft³
